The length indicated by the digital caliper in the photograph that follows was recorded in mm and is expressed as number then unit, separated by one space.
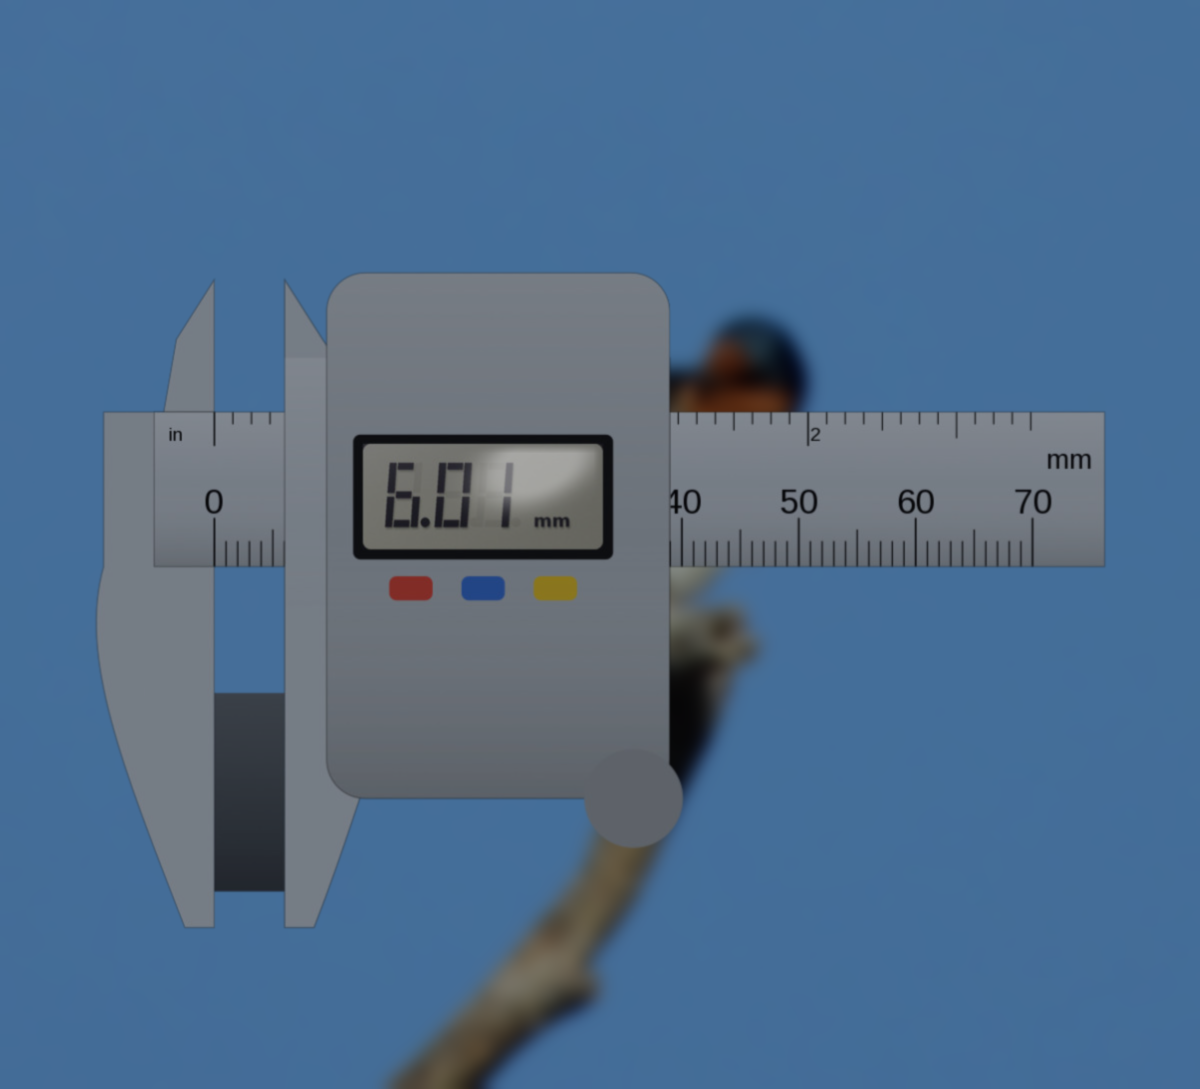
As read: 6.01 mm
